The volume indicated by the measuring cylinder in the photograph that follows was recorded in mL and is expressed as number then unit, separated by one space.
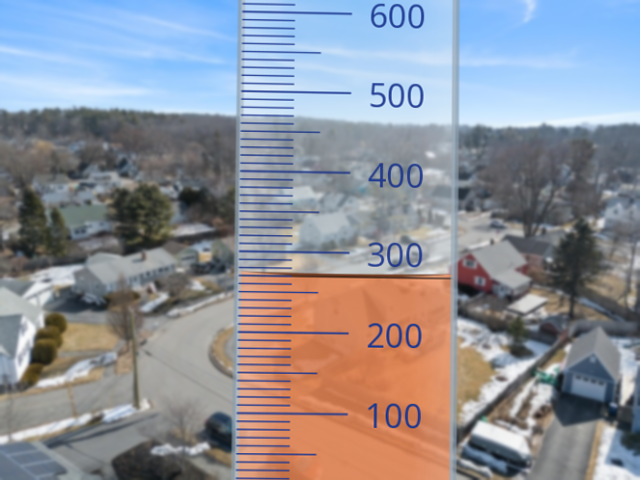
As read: 270 mL
